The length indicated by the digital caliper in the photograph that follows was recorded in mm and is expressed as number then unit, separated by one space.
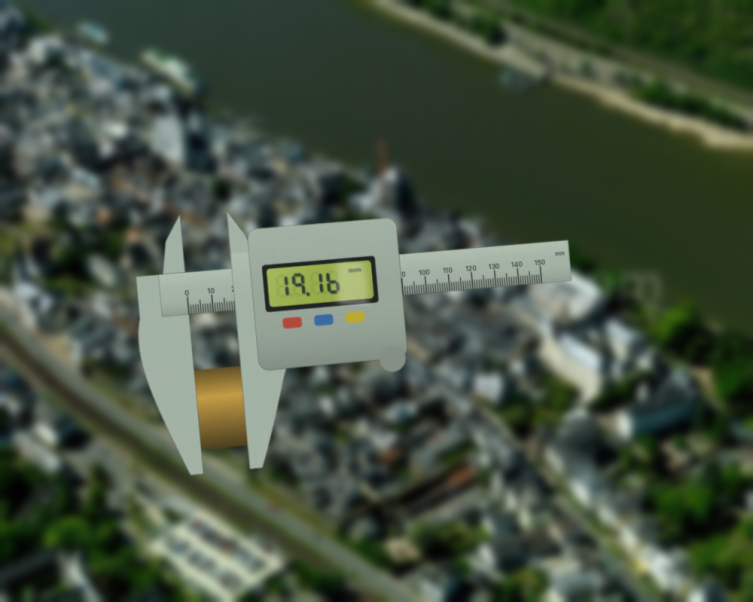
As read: 19.16 mm
